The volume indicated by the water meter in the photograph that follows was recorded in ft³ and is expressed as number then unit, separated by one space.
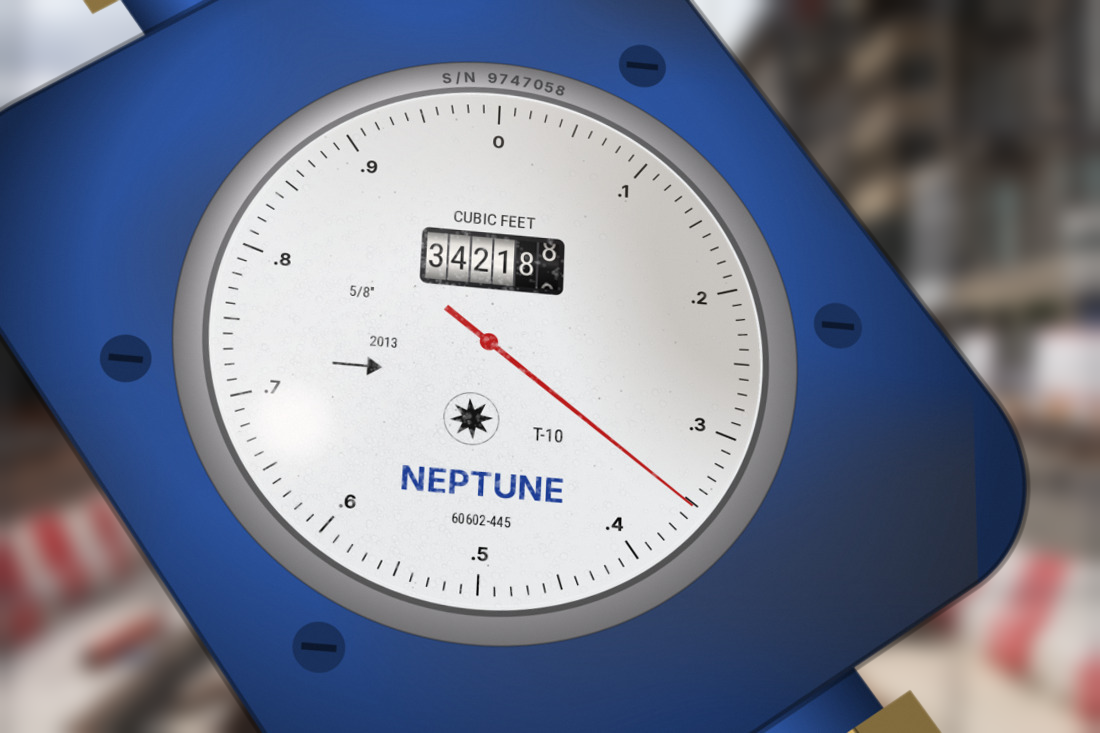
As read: 342188.35 ft³
